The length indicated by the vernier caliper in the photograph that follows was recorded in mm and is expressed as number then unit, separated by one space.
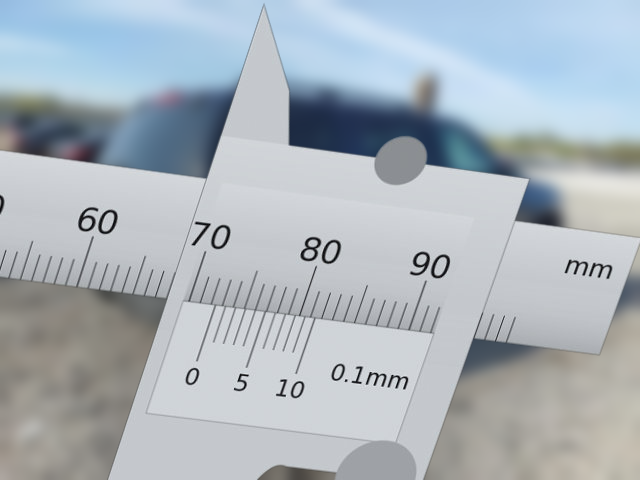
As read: 72.4 mm
